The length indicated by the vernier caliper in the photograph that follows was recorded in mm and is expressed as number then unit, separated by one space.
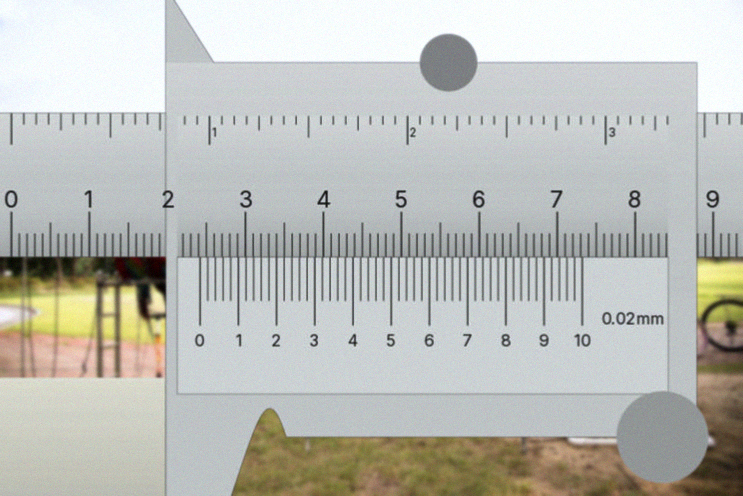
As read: 24.2 mm
